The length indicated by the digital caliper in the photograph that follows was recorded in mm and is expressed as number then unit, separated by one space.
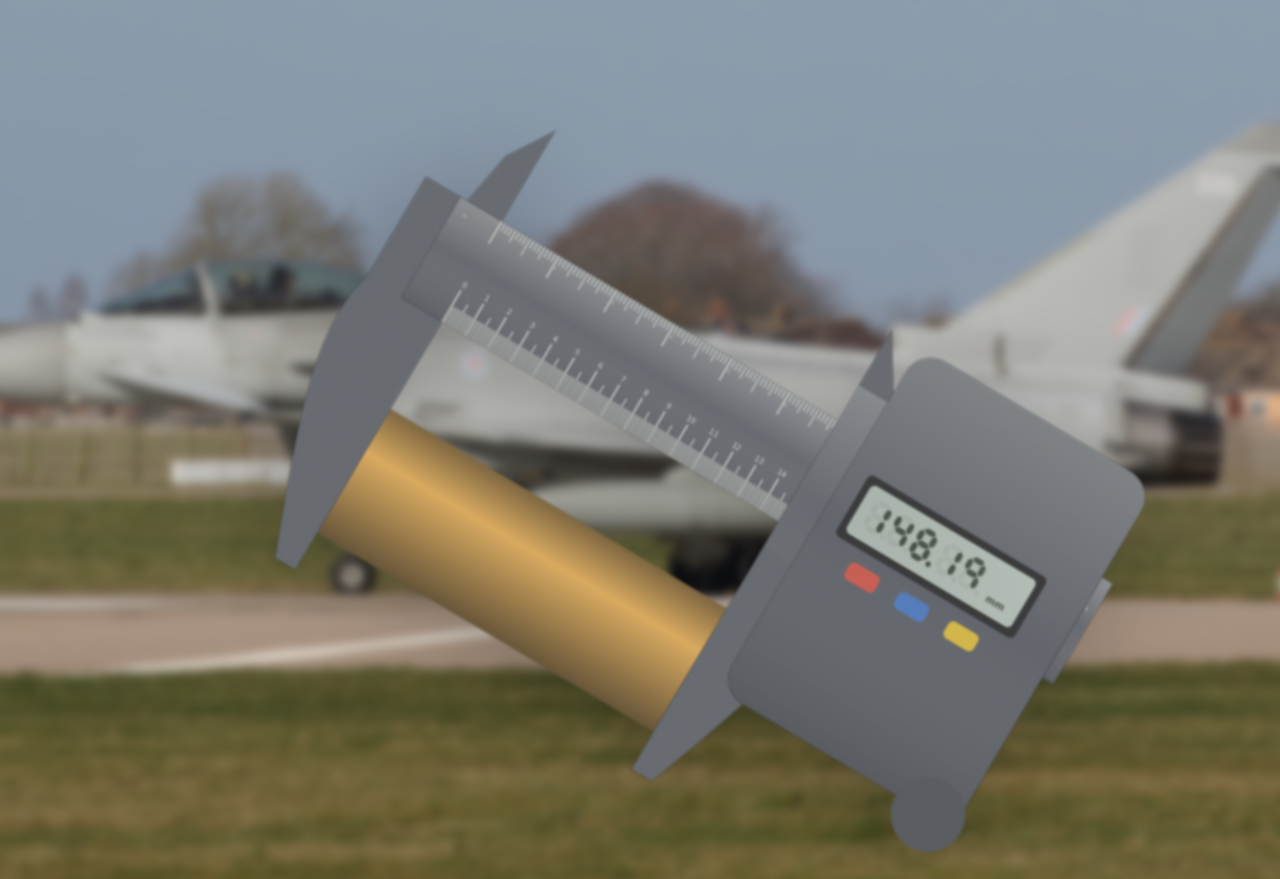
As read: 148.19 mm
